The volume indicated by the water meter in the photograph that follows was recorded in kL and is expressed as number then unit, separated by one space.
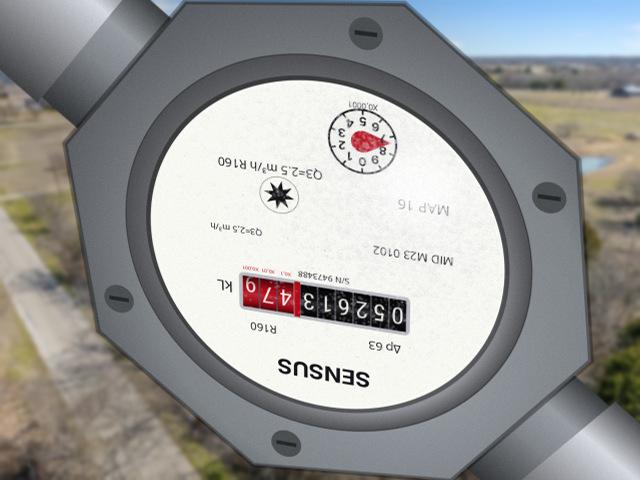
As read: 52613.4787 kL
